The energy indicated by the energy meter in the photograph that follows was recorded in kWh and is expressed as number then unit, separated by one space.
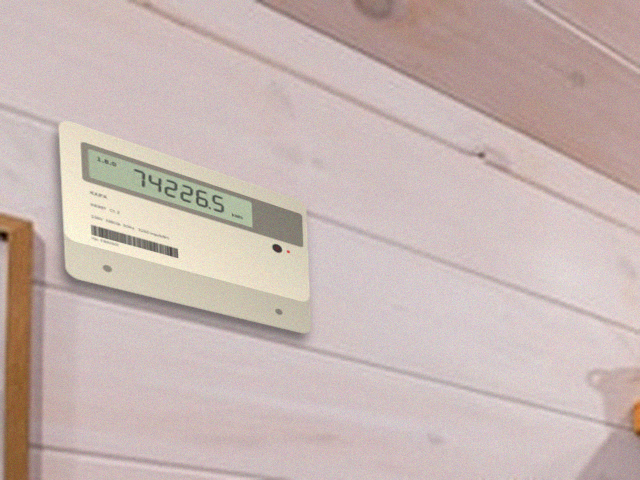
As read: 74226.5 kWh
